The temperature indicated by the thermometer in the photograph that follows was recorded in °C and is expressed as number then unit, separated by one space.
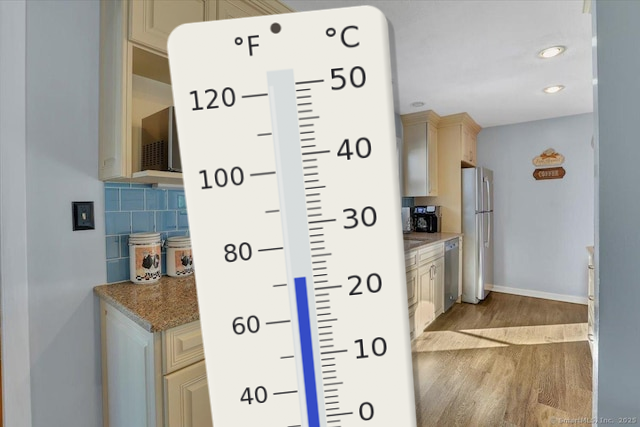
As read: 22 °C
